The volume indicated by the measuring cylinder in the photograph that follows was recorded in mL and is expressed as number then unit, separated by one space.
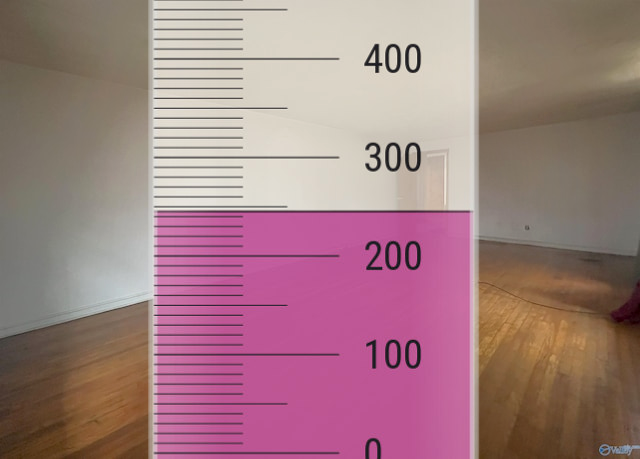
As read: 245 mL
